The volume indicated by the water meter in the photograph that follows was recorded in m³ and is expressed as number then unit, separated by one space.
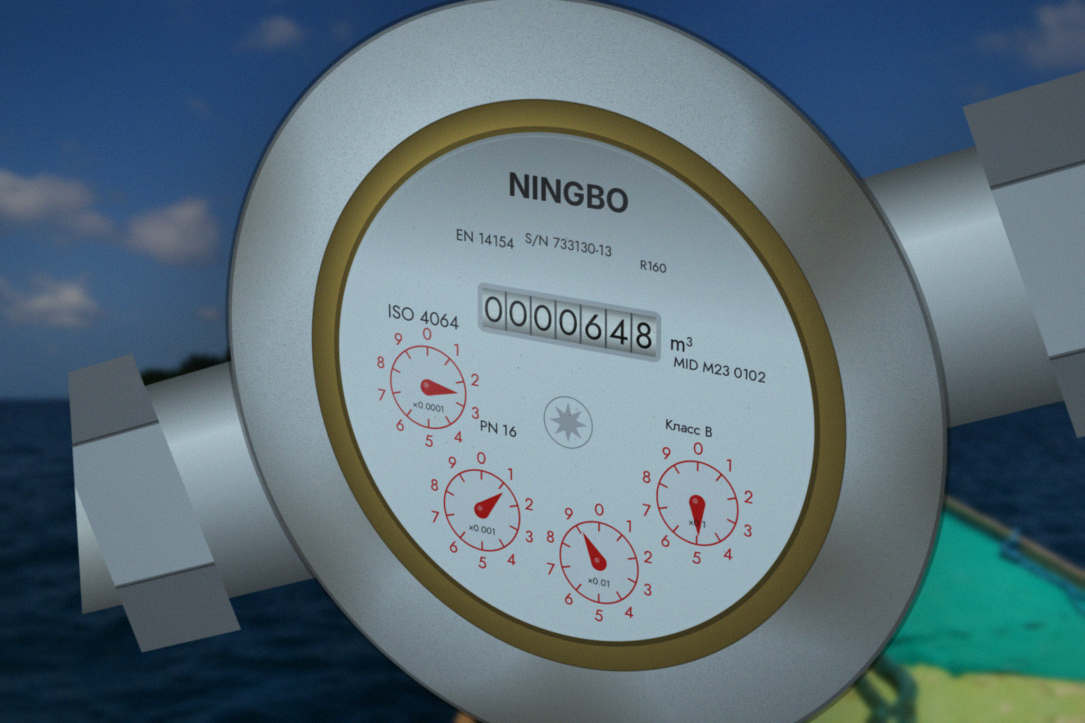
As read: 648.4912 m³
